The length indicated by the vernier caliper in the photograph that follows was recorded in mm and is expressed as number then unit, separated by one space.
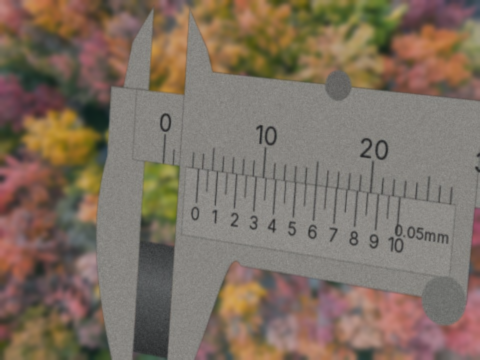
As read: 3.6 mm
